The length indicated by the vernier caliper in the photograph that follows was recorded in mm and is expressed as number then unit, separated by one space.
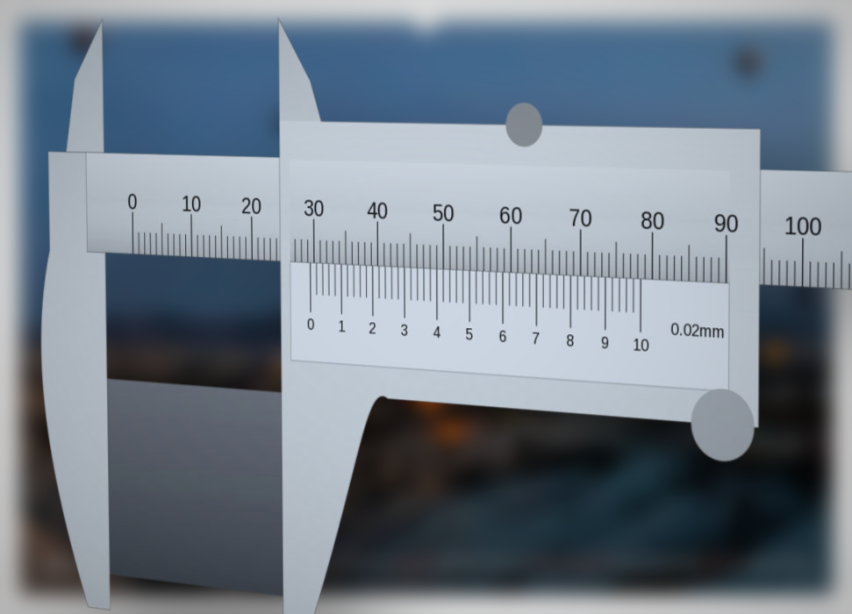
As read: 29.4 mm
